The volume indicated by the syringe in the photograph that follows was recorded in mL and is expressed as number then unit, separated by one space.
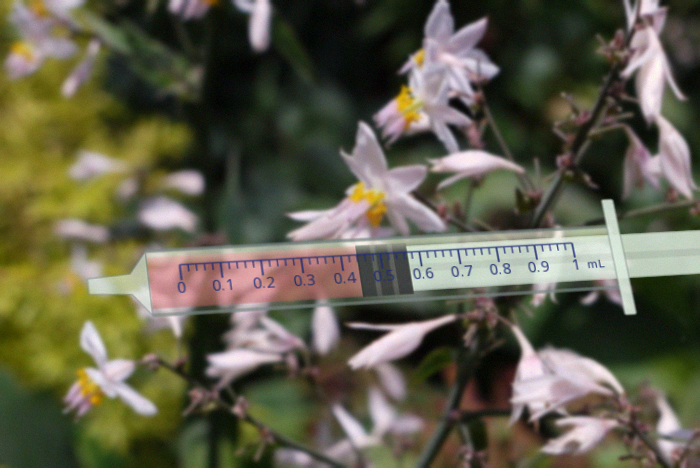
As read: 0.44 mL
